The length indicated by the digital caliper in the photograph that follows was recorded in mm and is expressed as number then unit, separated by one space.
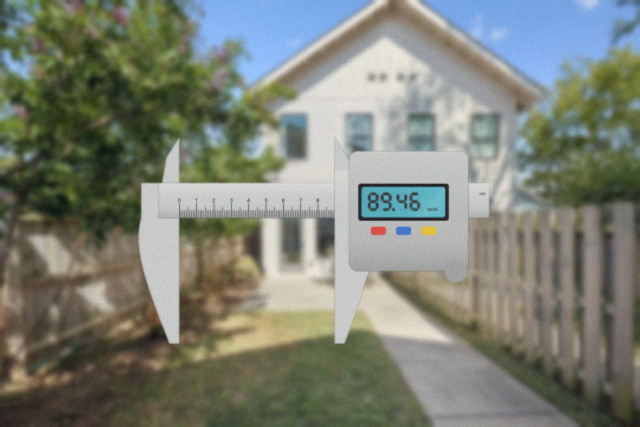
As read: 89.46 mm
